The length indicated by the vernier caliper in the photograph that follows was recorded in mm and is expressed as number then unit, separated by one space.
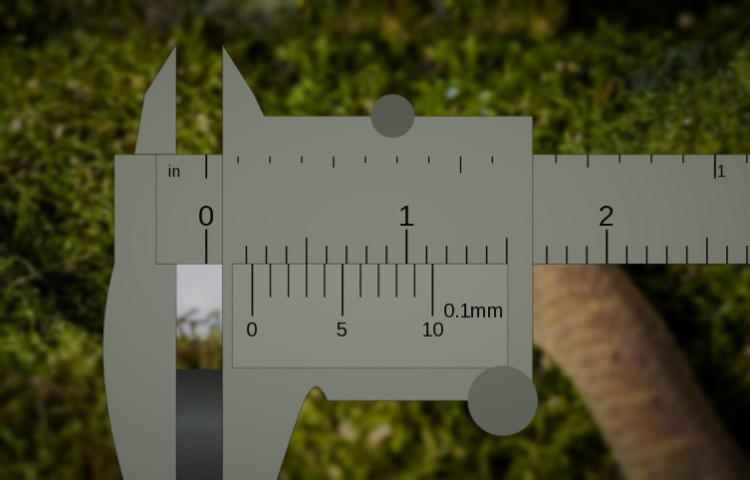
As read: 2.3 mm
